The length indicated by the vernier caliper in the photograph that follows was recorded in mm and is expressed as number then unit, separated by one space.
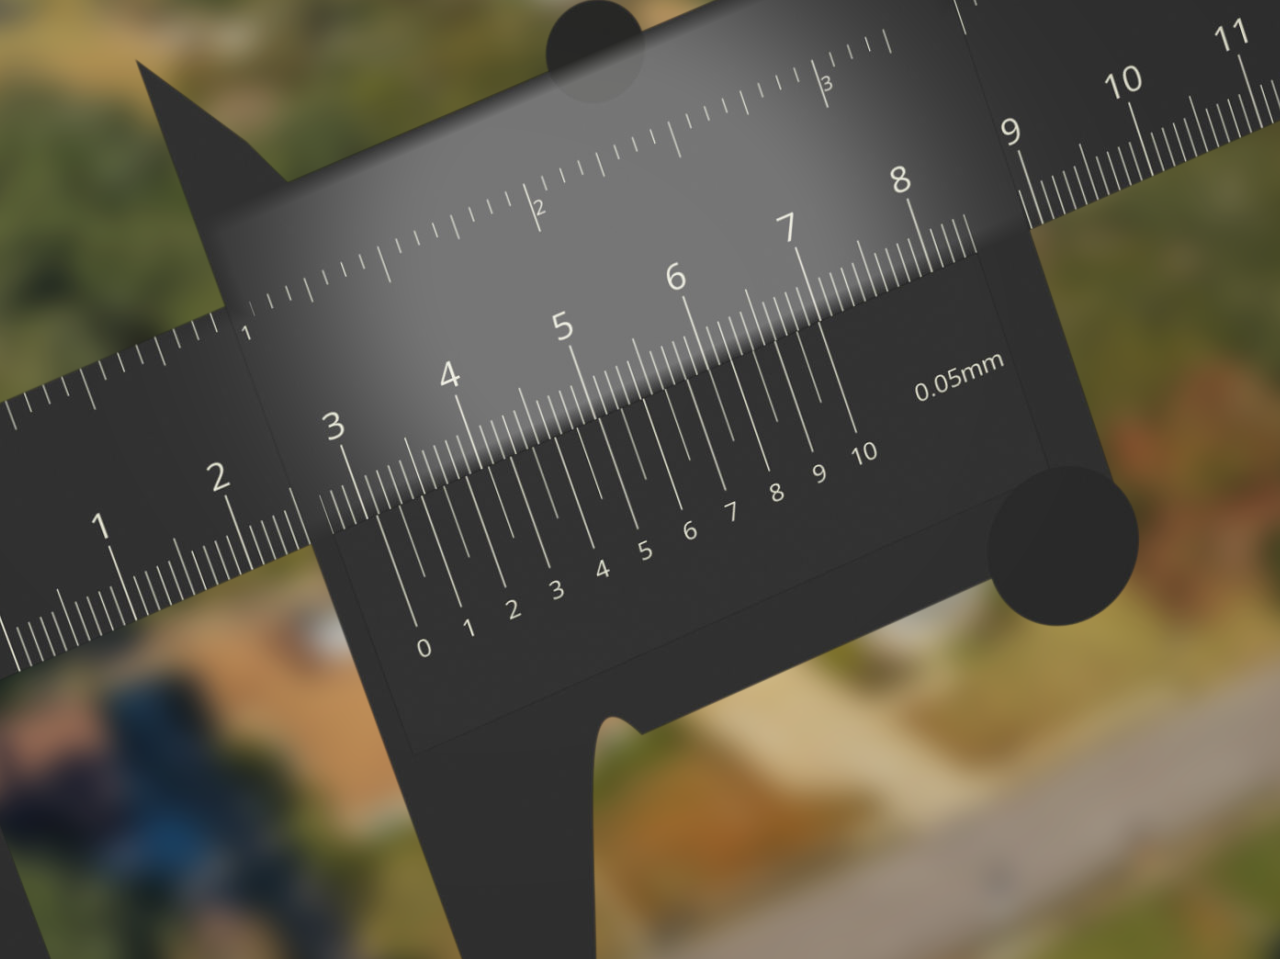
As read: 30.8 mm
